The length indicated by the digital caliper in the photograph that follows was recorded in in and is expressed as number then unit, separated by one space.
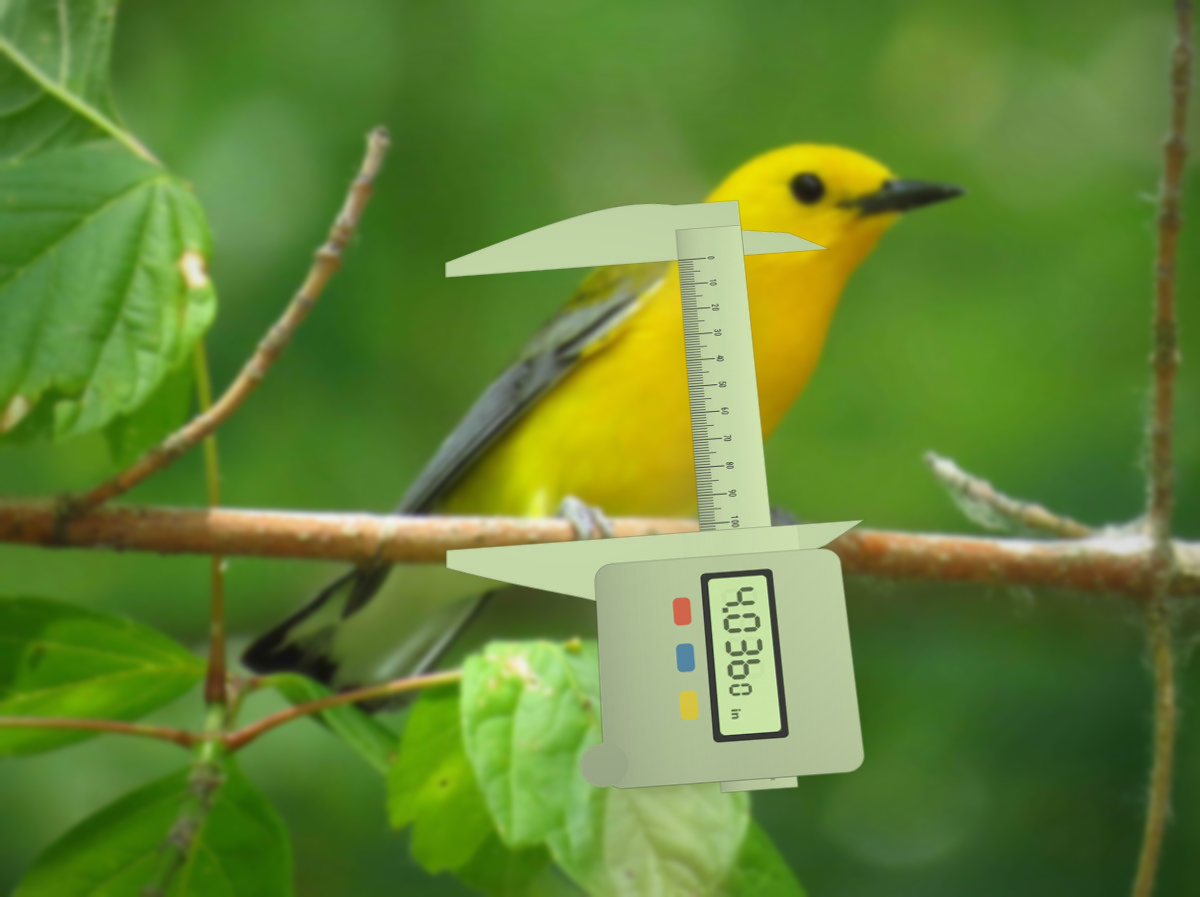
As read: 4.0360 in
